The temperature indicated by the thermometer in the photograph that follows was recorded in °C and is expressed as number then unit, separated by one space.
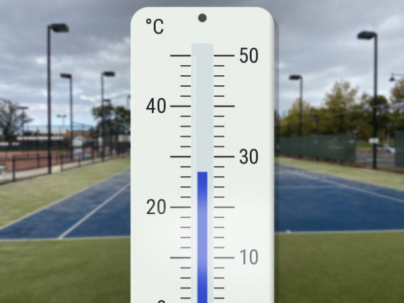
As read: 27 °C
